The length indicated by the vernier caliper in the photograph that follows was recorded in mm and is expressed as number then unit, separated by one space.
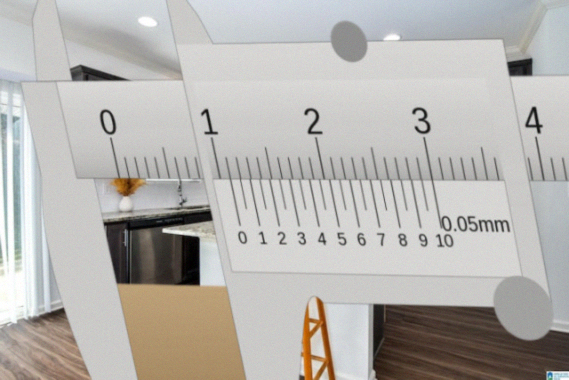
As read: 11.0 mm
